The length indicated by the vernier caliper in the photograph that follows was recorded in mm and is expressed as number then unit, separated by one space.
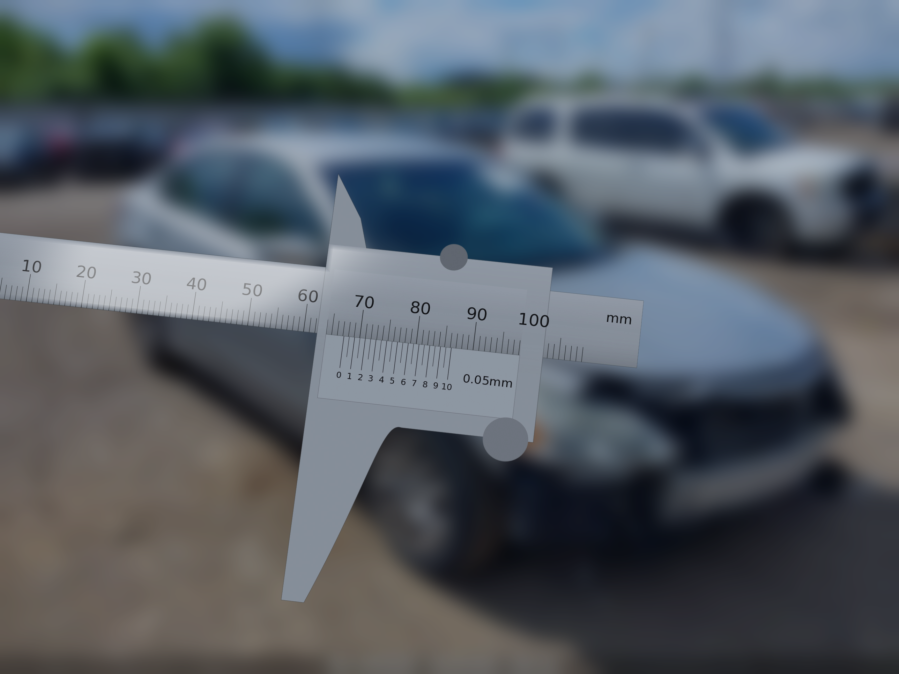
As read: 67.2 mm
